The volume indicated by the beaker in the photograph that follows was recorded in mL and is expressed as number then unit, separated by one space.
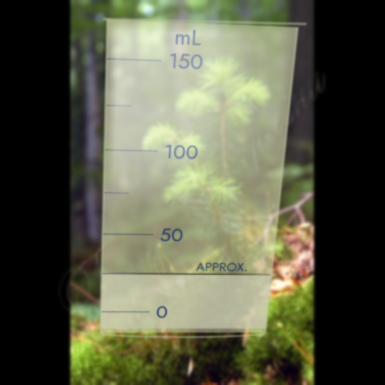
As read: 25 mL
